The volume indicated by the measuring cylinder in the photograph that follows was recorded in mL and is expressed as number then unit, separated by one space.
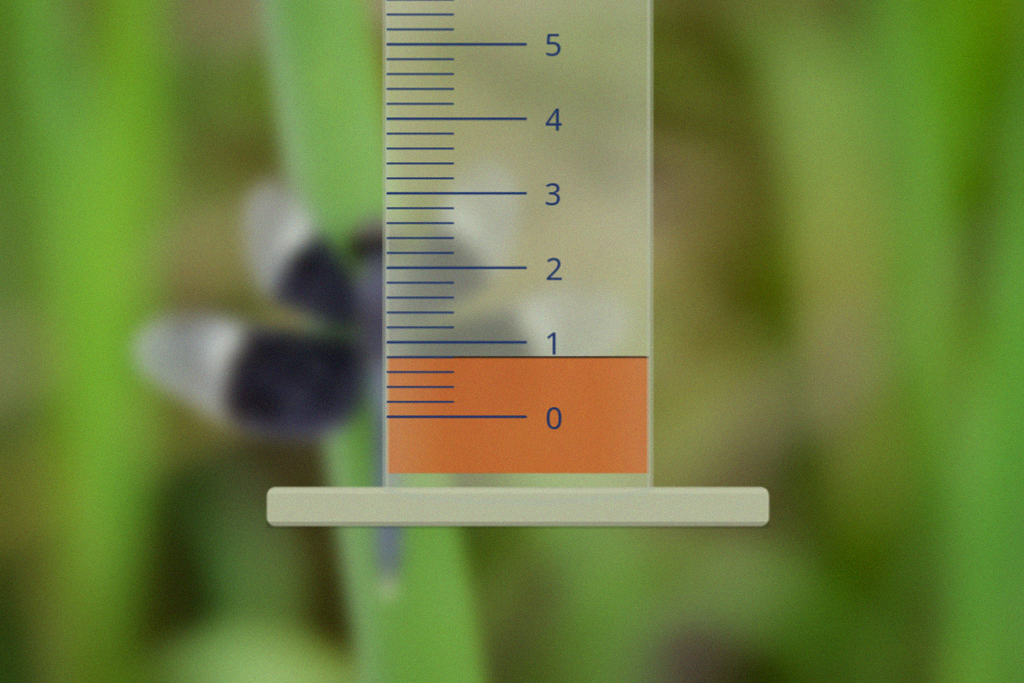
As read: 0.8 mL
